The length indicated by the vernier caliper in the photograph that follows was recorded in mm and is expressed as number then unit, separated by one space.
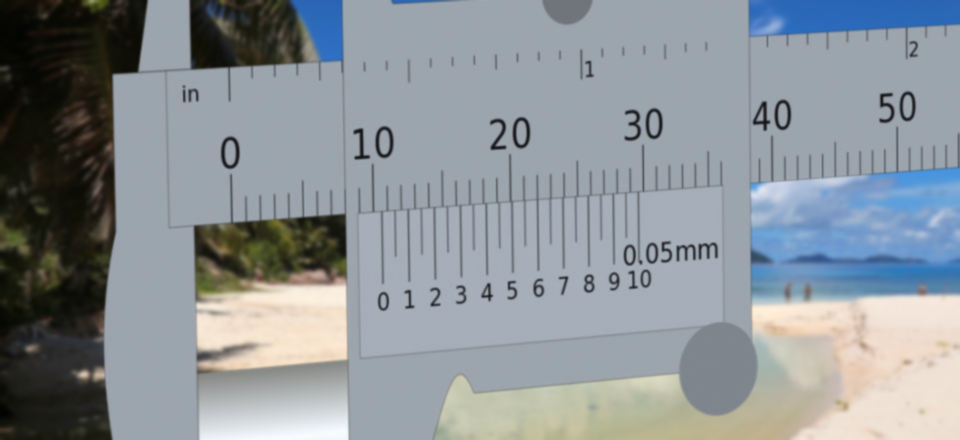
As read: 10.6 mm
